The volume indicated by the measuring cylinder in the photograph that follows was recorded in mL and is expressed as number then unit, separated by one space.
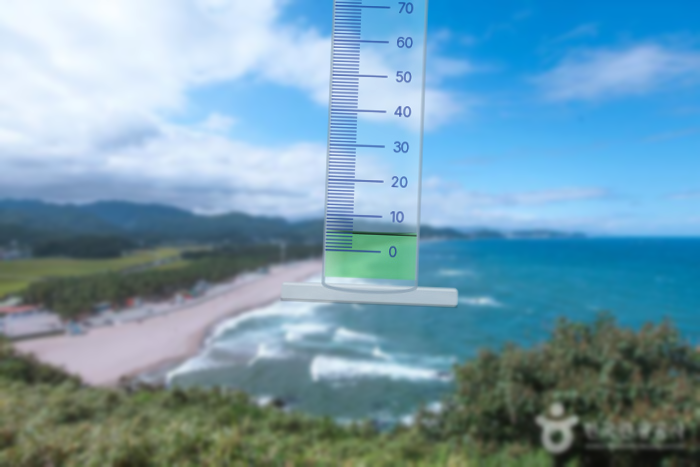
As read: 5 mL
